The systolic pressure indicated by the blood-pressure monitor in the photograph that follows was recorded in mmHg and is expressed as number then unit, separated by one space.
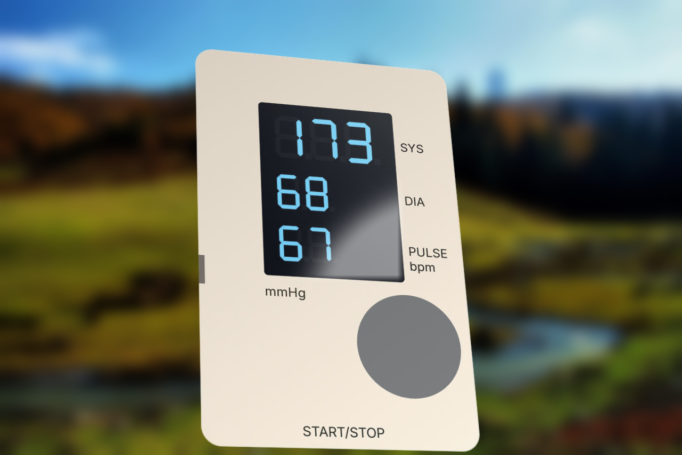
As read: 173 mmHg
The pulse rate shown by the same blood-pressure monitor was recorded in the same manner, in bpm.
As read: 67 bpm
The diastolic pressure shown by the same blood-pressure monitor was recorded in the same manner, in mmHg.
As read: 68 mmHg
